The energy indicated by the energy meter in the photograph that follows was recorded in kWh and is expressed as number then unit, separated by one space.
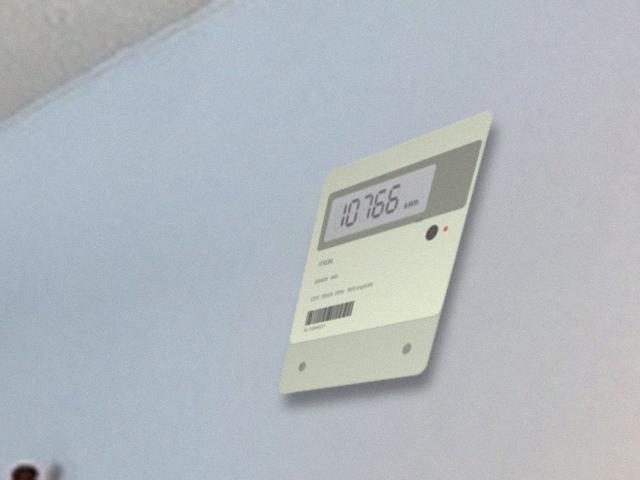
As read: 10766 kWh
